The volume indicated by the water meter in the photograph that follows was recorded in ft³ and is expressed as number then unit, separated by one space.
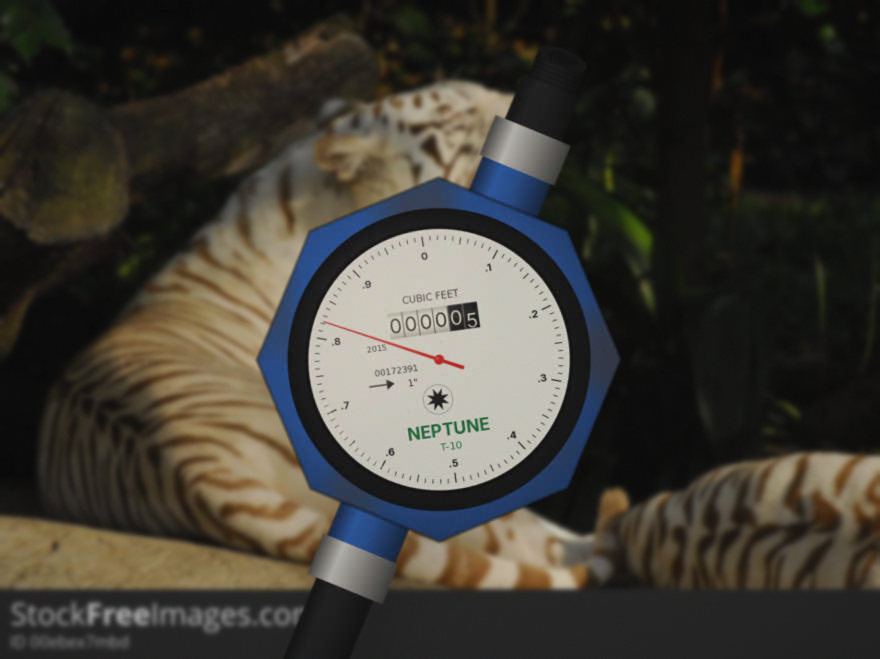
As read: 4.82 ft³
